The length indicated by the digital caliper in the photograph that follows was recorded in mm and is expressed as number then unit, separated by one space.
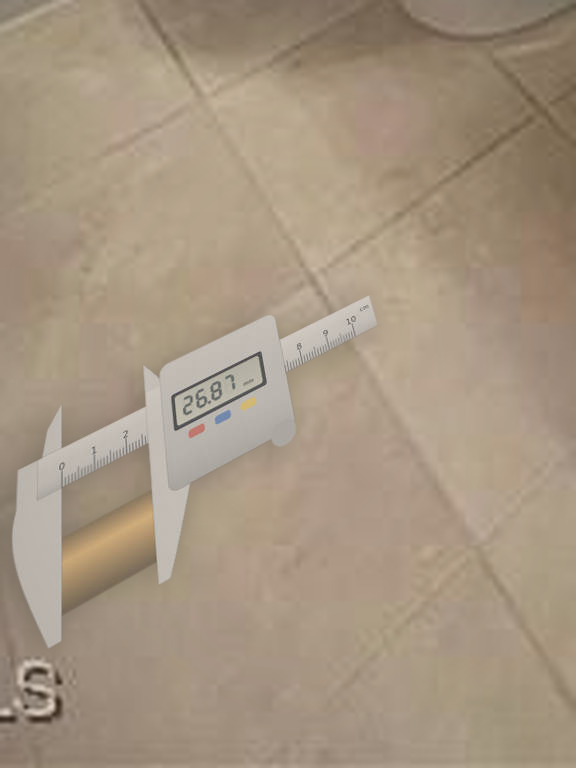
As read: 26.87 mm
